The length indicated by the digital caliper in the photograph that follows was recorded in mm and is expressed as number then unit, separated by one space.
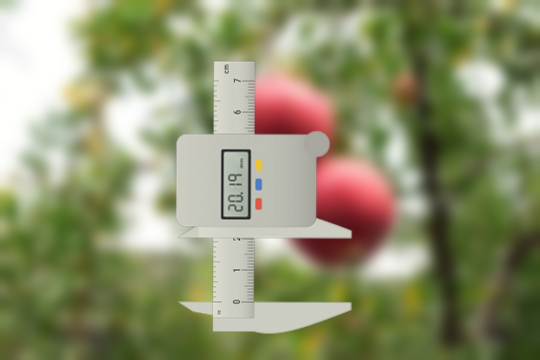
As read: 20.19 mm
